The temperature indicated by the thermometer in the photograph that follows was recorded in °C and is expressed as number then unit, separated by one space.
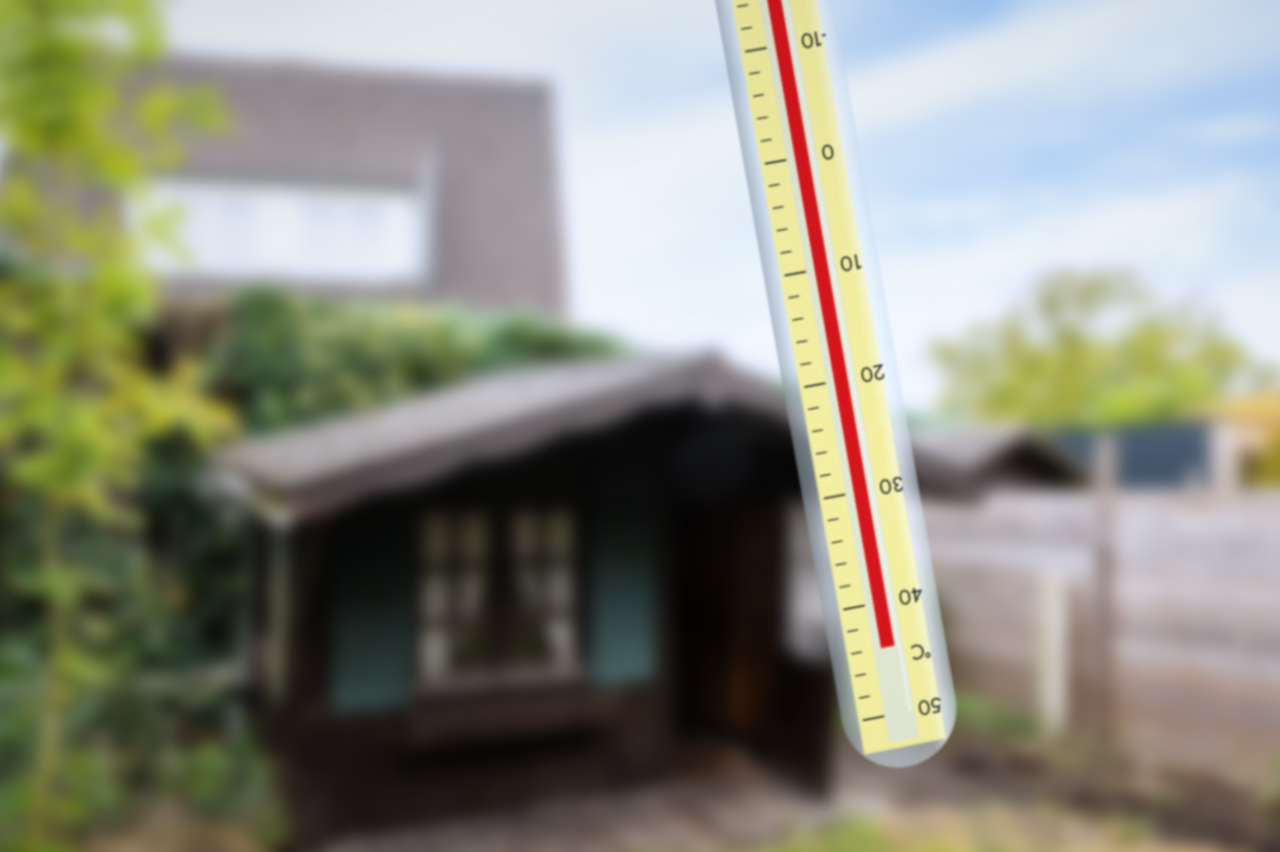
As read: 44 °C
